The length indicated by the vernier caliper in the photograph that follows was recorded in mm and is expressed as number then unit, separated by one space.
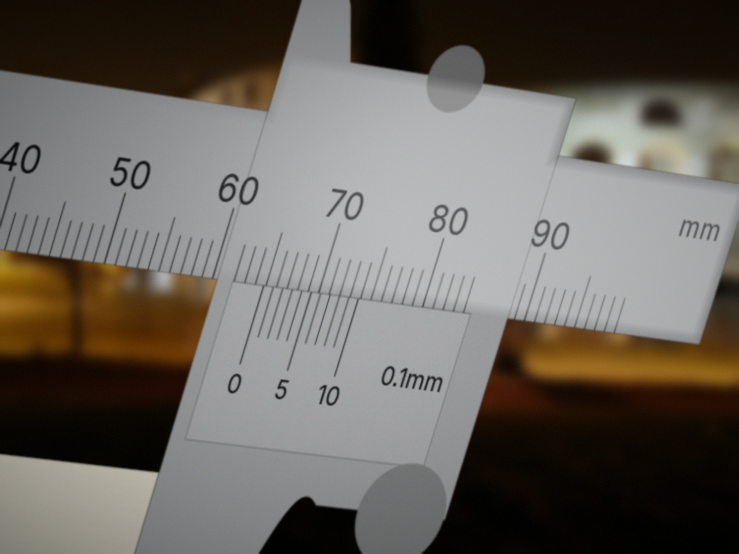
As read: 64.8 mm
